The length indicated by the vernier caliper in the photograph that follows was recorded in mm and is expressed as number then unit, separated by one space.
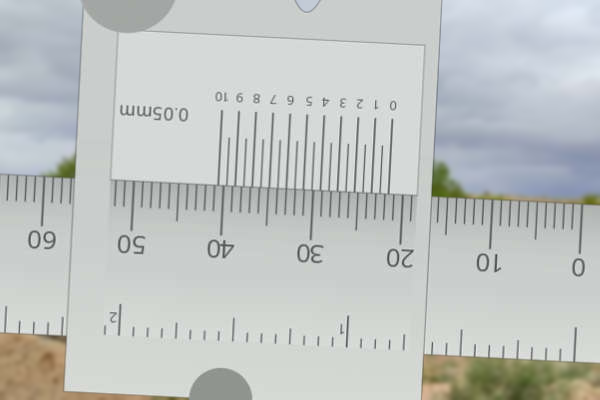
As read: 21.6 mm
